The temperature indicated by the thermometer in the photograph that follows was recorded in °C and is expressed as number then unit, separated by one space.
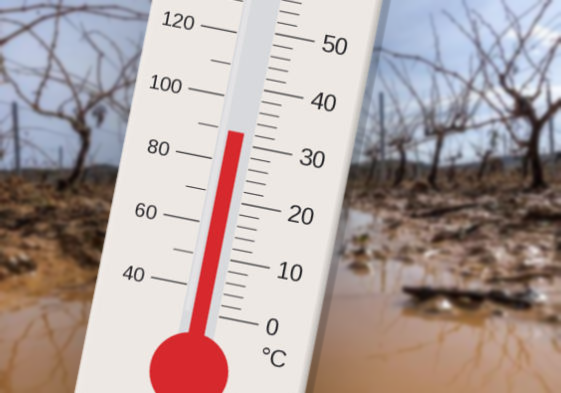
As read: 32 °C
